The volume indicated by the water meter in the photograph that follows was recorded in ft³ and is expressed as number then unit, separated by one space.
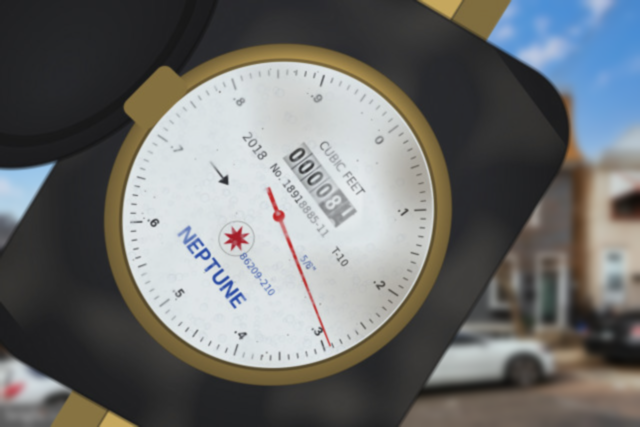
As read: 81.29 ft³
